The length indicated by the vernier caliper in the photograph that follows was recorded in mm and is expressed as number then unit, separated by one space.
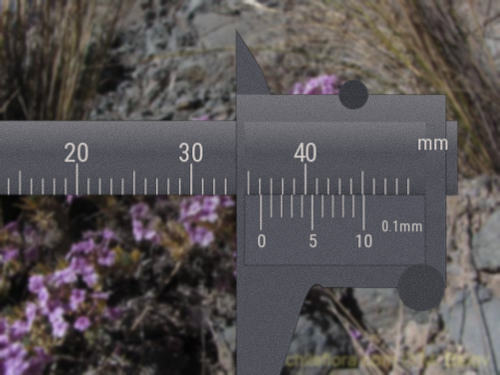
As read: 36.1 mm
